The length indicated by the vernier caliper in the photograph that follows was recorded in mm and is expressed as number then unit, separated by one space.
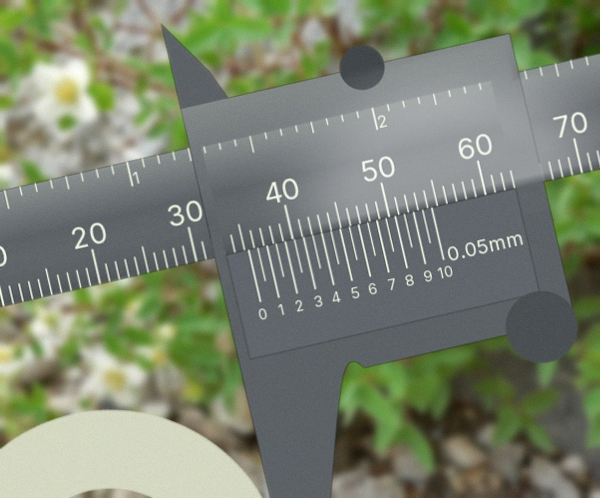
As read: 35.4 mm
